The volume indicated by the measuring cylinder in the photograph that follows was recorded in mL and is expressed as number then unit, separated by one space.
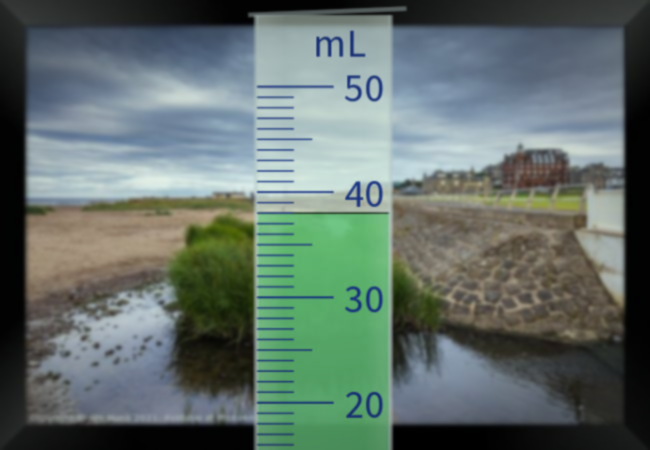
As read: 38 mL
